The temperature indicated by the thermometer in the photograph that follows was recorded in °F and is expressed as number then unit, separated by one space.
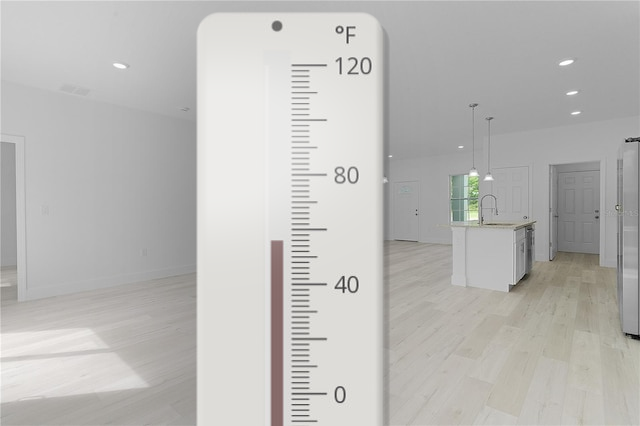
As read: 56 °F
